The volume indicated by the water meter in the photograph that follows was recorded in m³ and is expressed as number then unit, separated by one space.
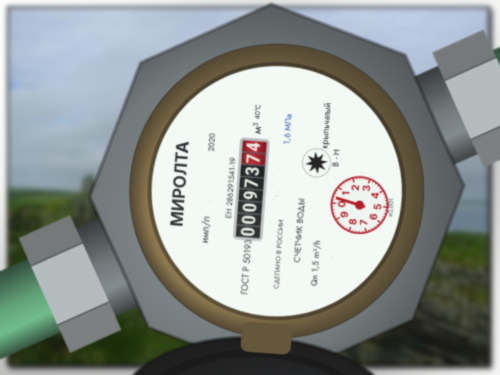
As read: 973.740 m³
